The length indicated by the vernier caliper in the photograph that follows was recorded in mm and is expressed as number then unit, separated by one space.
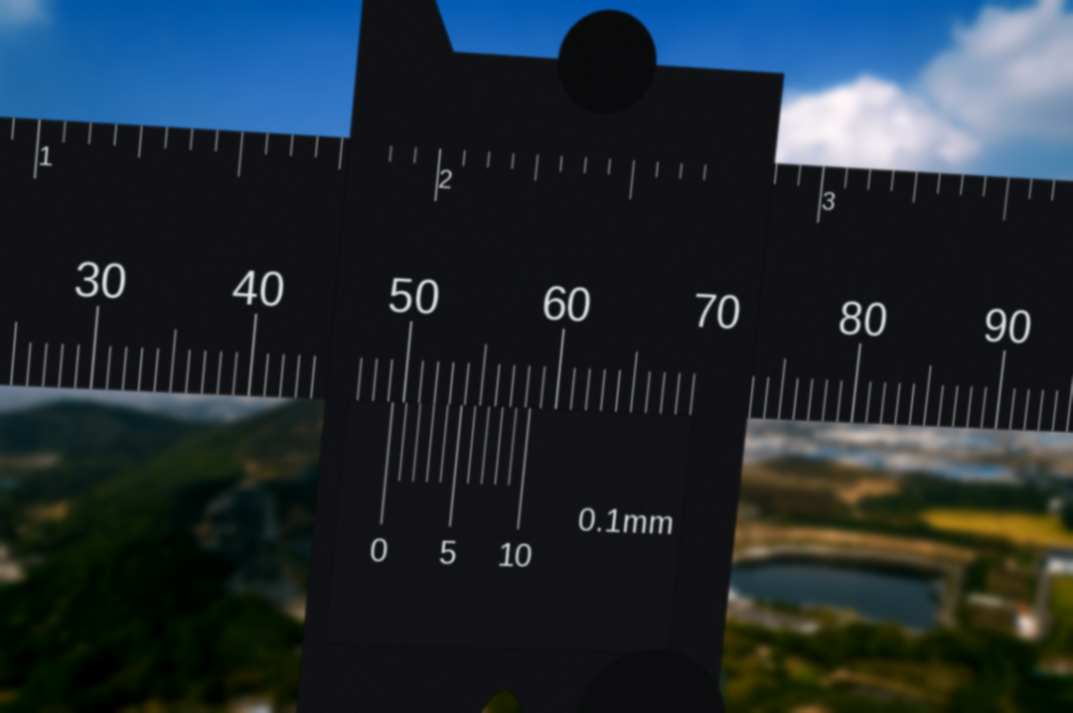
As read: 49.3 mm
